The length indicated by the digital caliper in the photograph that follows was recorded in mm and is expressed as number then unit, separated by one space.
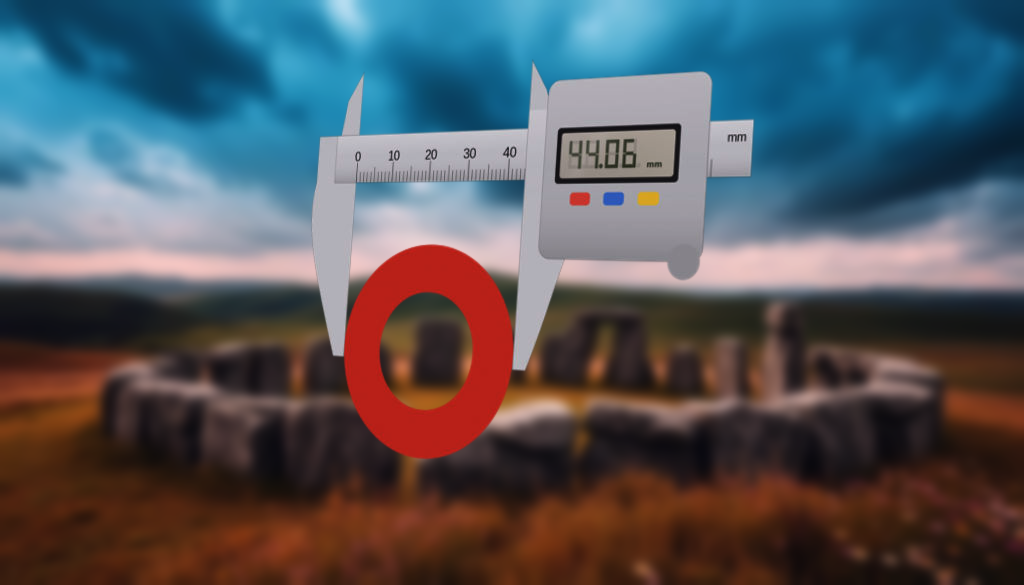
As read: 44.06 mm
